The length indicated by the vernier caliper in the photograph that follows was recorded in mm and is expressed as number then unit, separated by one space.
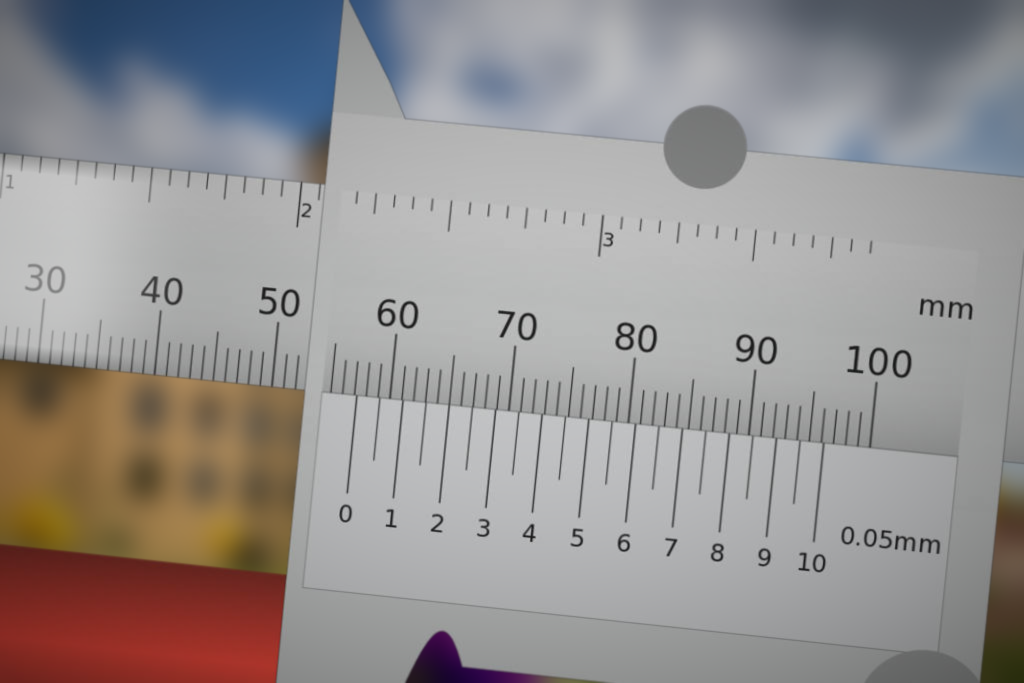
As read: 57.2 mm
